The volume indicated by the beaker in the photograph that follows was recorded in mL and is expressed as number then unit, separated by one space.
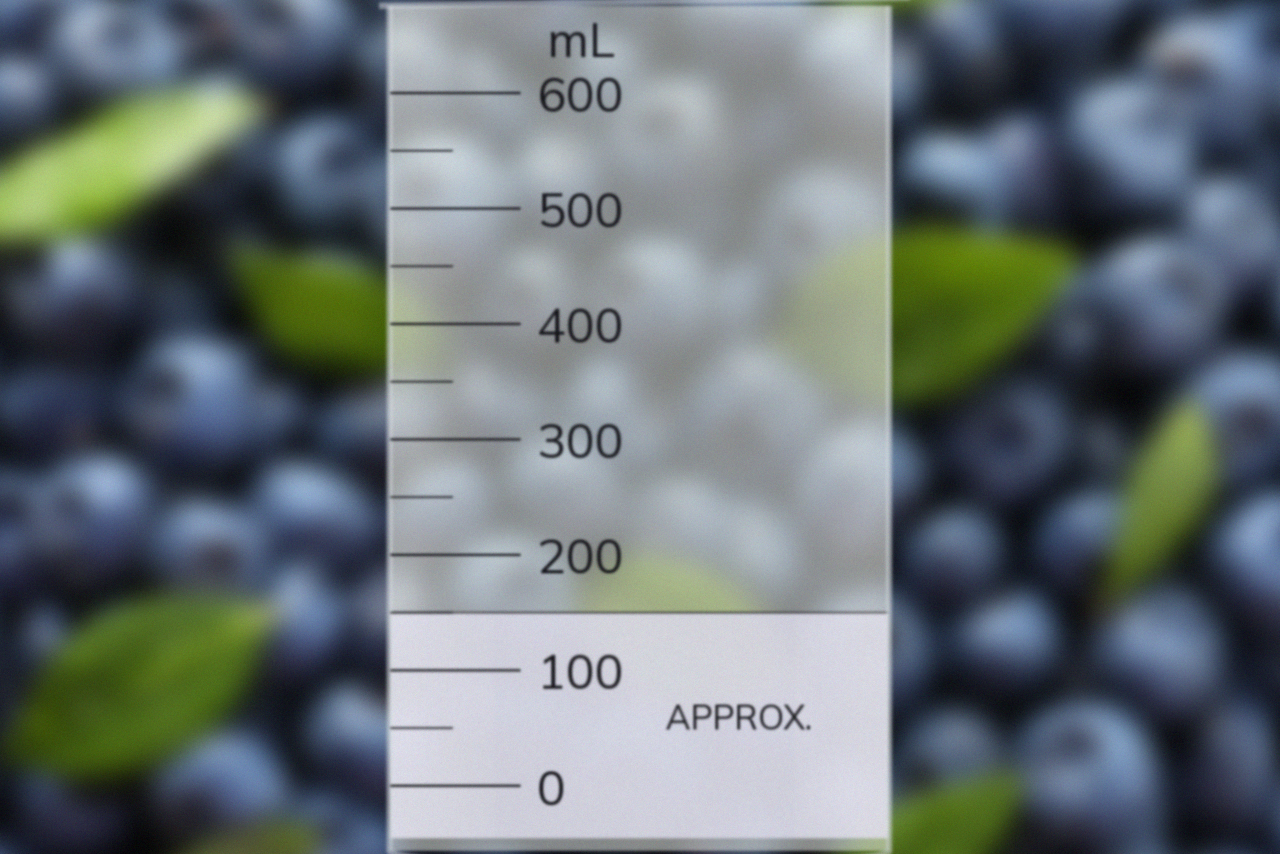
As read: 150 mL
